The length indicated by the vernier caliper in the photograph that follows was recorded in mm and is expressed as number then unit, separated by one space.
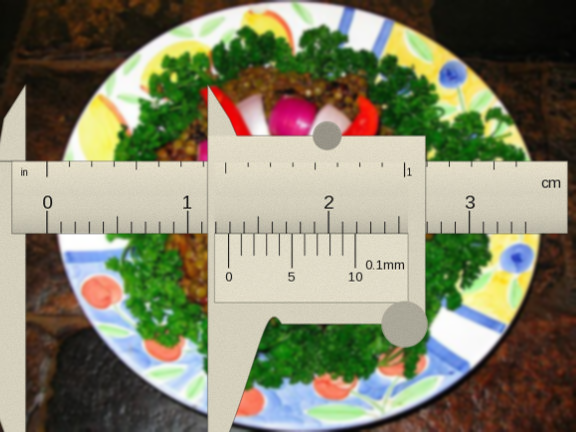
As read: 12.9 mm
